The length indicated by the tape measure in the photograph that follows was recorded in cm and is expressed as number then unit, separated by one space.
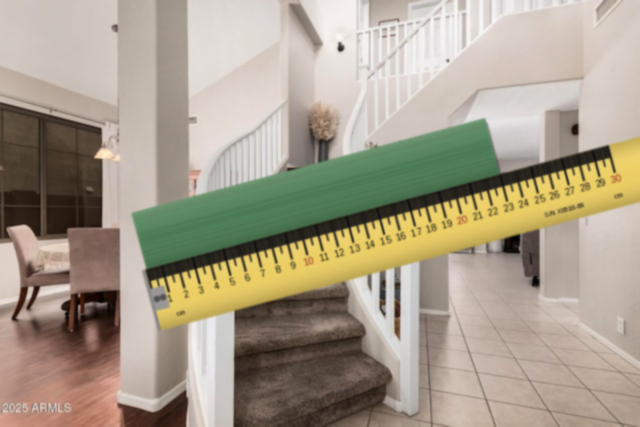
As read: 23 cm
